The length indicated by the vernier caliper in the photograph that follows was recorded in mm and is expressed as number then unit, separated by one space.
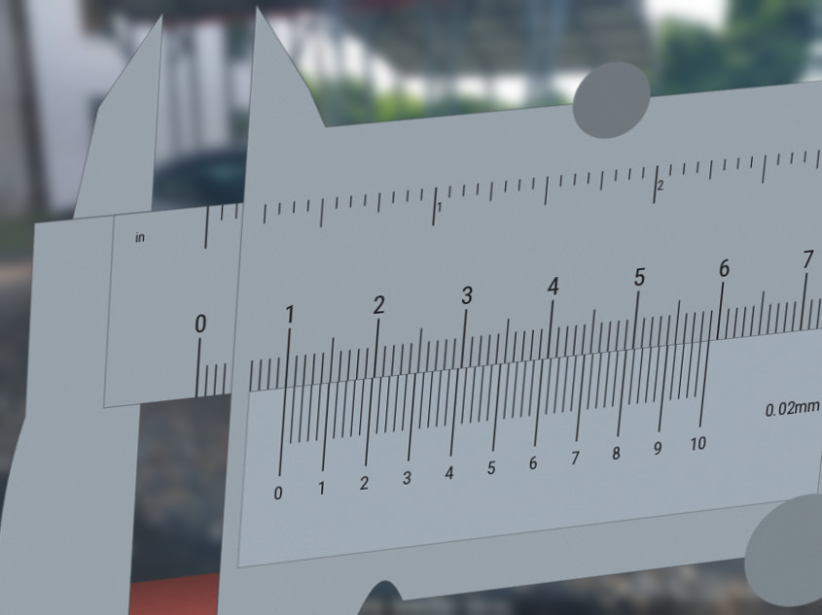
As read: 10.0 mm
